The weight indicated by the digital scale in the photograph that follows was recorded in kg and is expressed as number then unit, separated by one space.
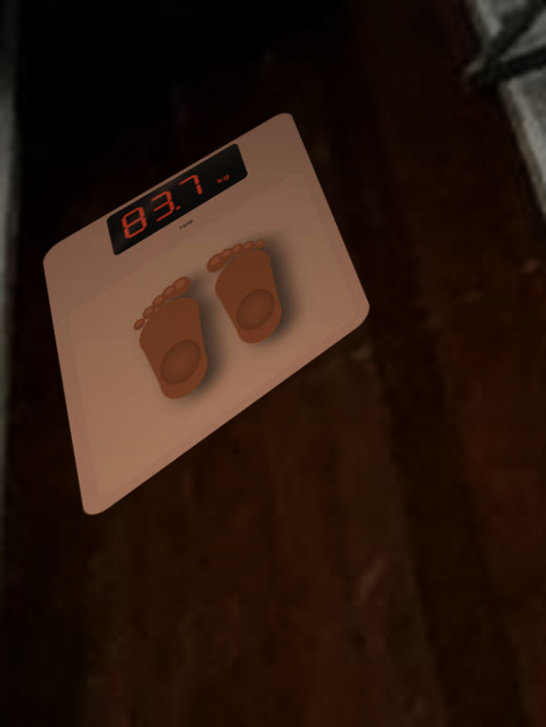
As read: 83.7 kg
